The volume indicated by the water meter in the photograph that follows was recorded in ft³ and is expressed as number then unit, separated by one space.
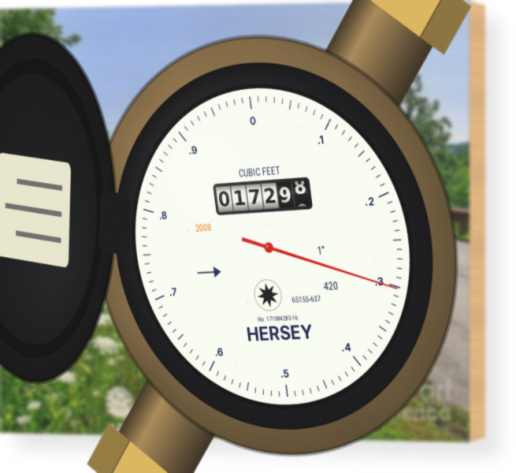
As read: 17298.30 ft³
